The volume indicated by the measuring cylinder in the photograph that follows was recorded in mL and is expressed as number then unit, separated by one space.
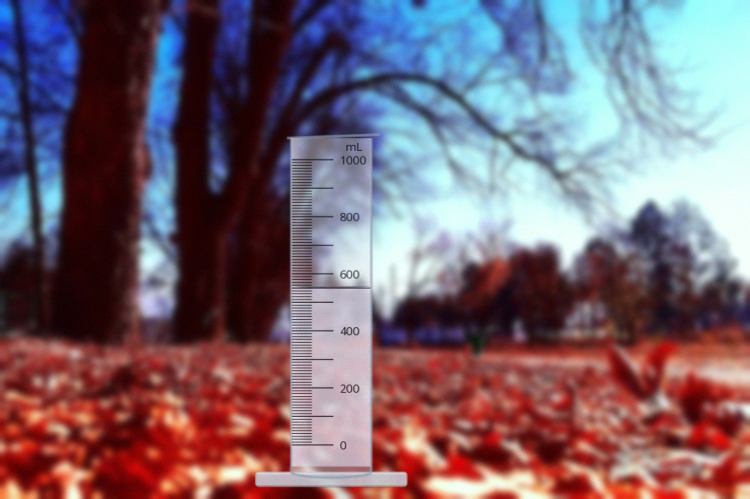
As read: 550 mL
